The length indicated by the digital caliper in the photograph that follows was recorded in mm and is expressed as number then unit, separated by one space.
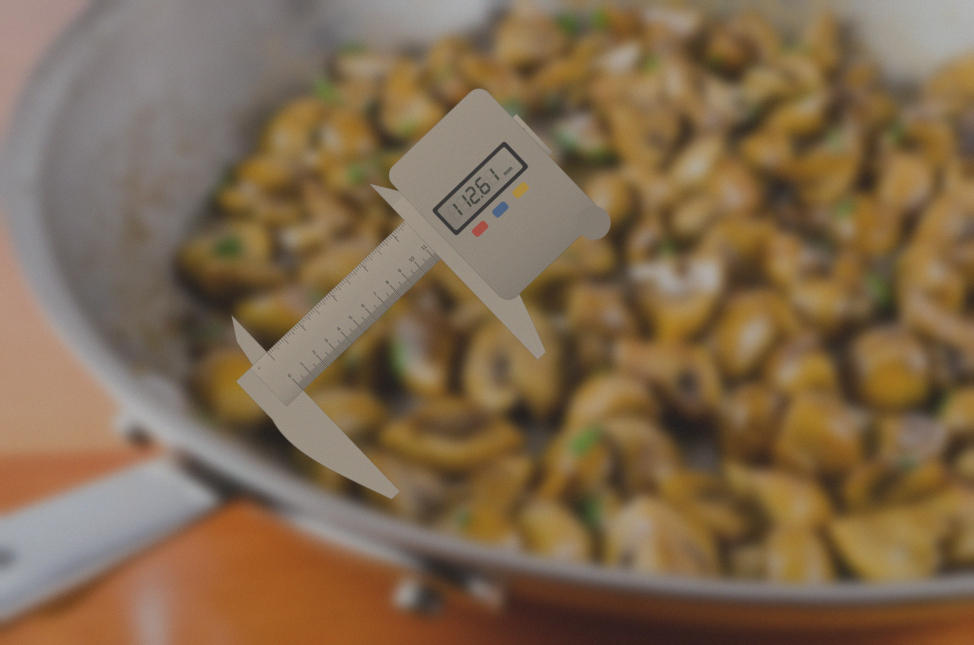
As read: 112.61 mm
